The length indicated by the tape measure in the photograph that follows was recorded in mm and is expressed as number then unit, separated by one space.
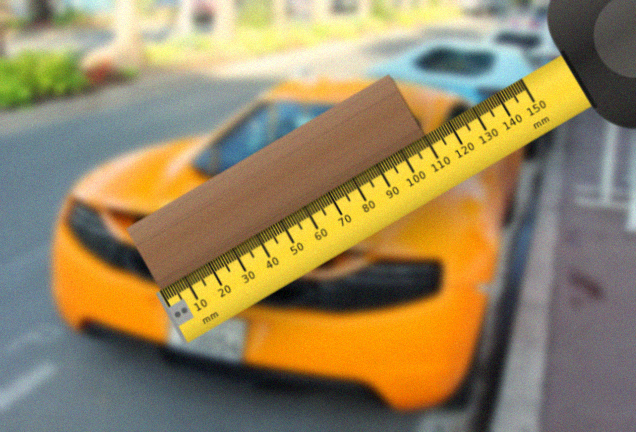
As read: 110 mm
